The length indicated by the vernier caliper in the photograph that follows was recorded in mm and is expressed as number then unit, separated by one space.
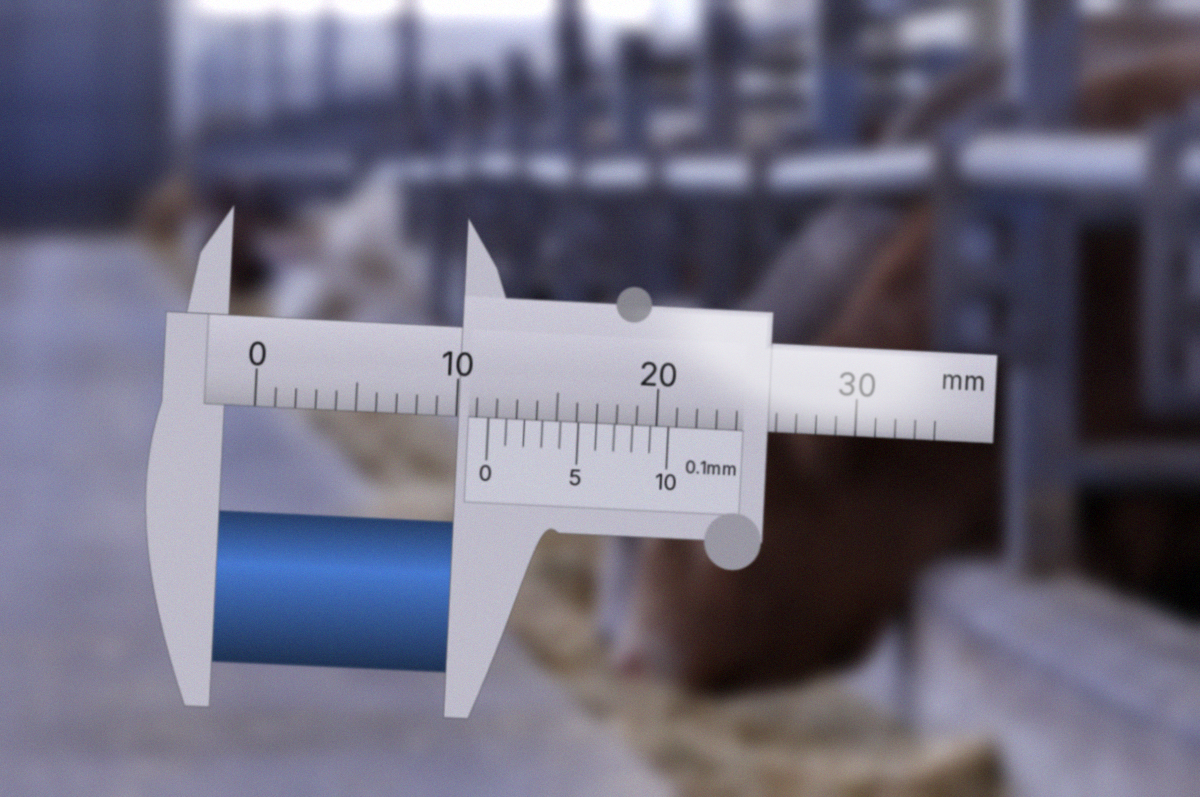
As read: 11.6 mm
